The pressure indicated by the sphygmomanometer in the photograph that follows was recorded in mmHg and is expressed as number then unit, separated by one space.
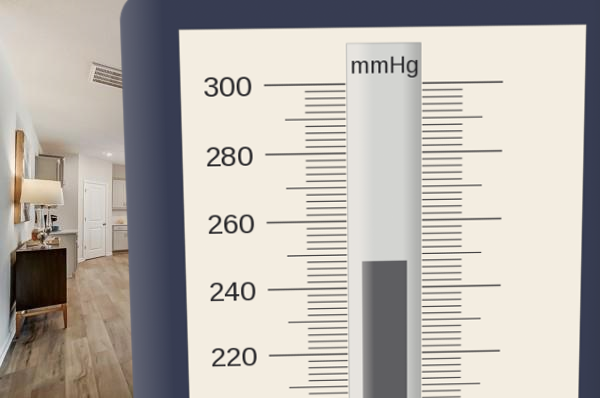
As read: 248 mmHg
